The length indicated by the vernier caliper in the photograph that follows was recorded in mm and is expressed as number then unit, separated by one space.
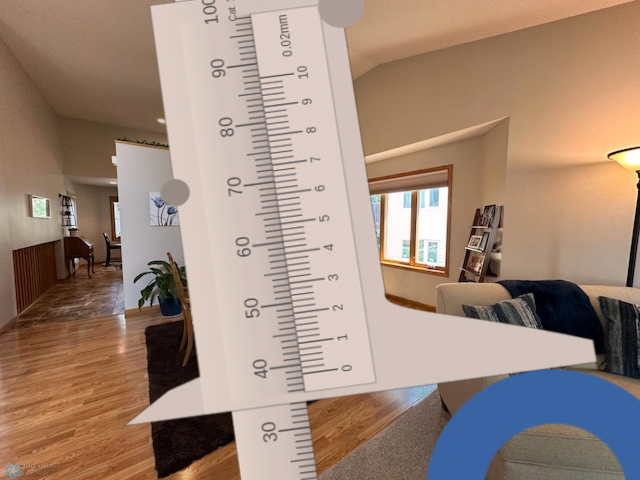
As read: 38.5 mm
